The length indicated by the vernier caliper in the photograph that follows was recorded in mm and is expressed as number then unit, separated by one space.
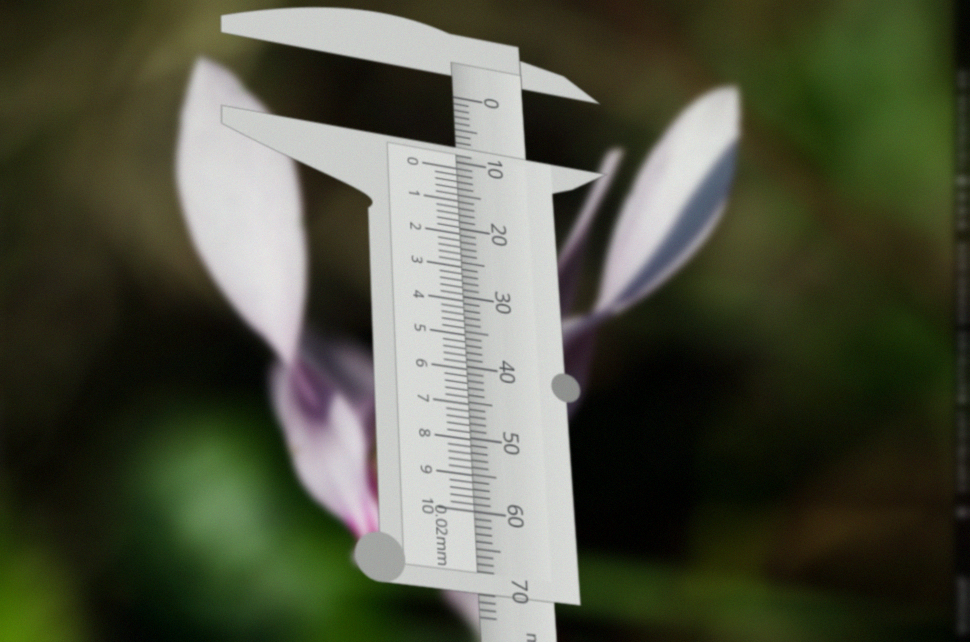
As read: 11.0 mm
